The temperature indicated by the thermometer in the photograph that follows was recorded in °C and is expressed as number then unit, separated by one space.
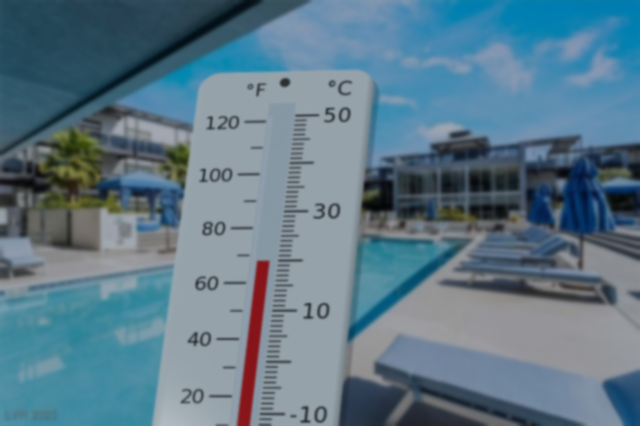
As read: 20 °C
